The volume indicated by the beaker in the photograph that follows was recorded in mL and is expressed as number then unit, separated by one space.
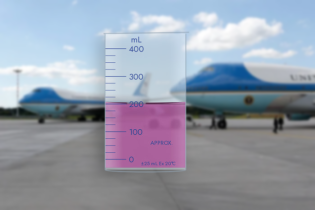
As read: 200 mL
